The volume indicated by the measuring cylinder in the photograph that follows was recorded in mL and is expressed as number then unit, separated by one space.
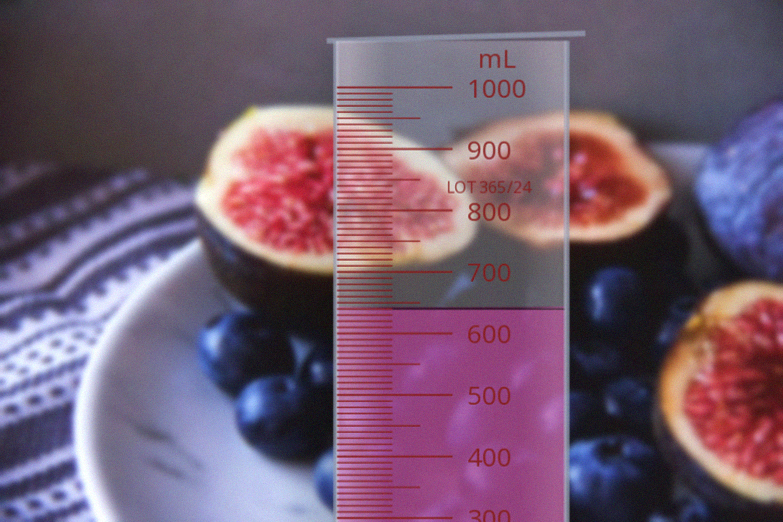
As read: 640 mL
